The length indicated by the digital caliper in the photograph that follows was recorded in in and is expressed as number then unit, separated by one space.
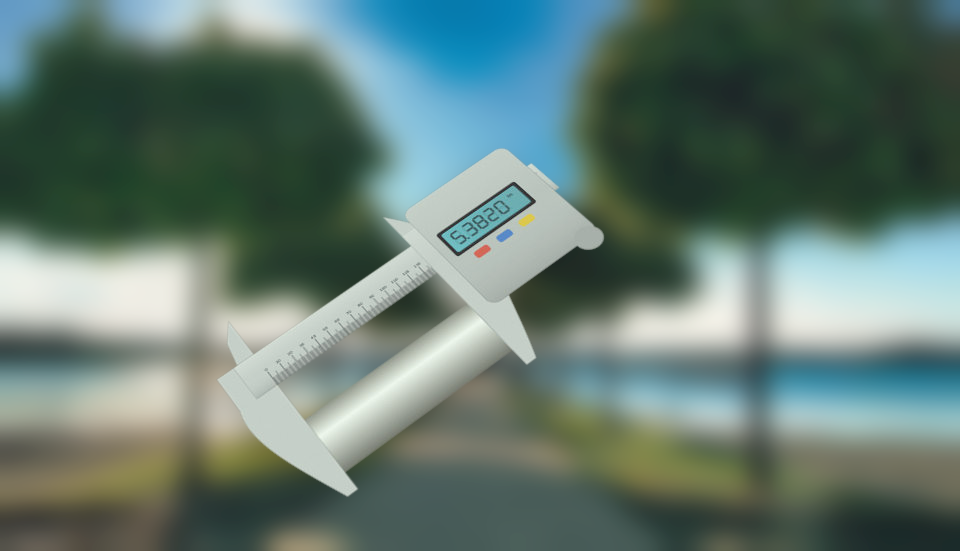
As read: 5.3820 in
